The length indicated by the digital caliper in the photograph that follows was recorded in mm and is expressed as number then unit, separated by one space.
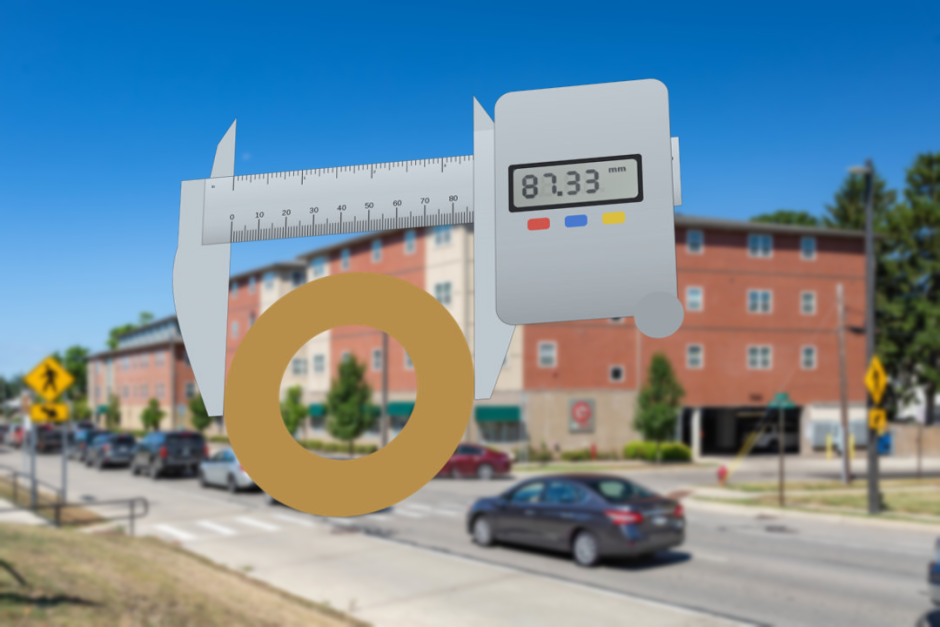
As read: 87.33 mm
